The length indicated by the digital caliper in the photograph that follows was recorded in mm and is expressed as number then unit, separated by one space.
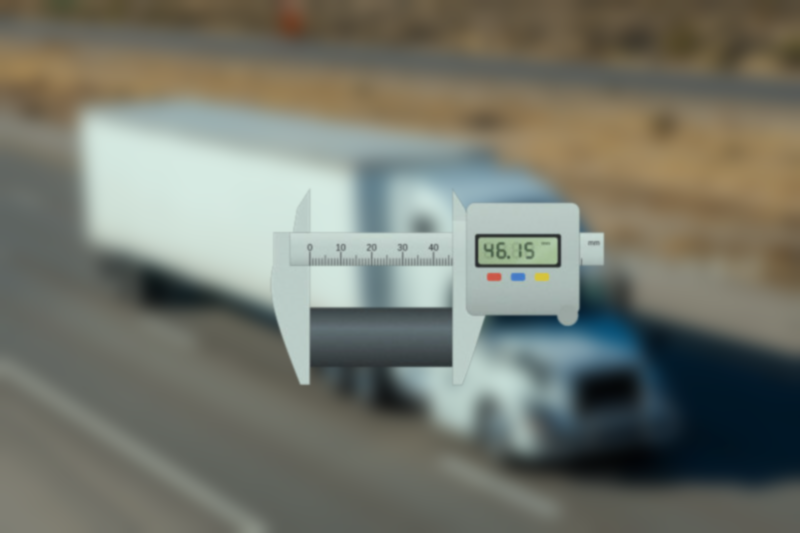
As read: 46.15 mm
